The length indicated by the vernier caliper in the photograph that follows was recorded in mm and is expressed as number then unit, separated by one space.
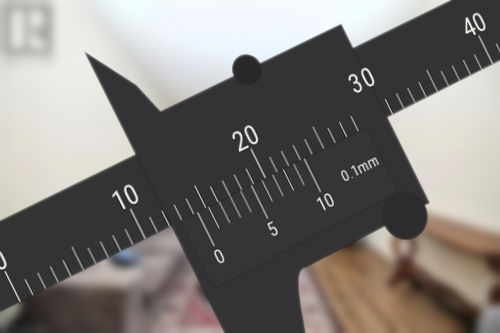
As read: 14.3 mm
